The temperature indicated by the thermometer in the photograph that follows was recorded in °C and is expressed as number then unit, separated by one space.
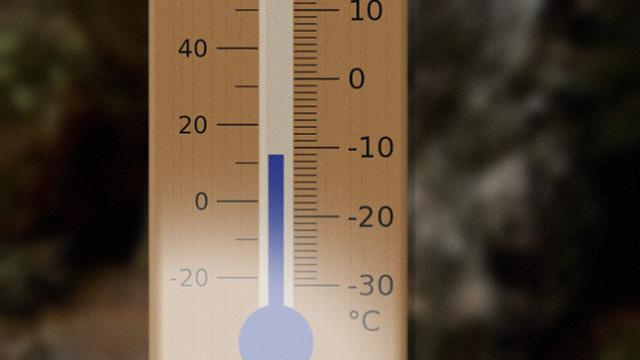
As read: -11 °C
